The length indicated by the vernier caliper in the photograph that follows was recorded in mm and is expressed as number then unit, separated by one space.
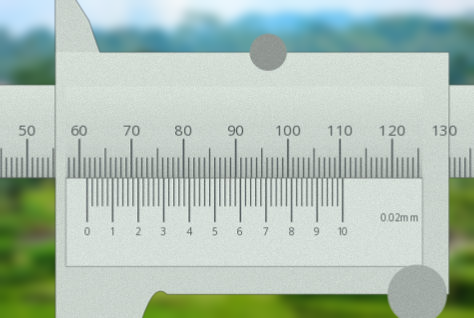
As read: 61.5 mm
